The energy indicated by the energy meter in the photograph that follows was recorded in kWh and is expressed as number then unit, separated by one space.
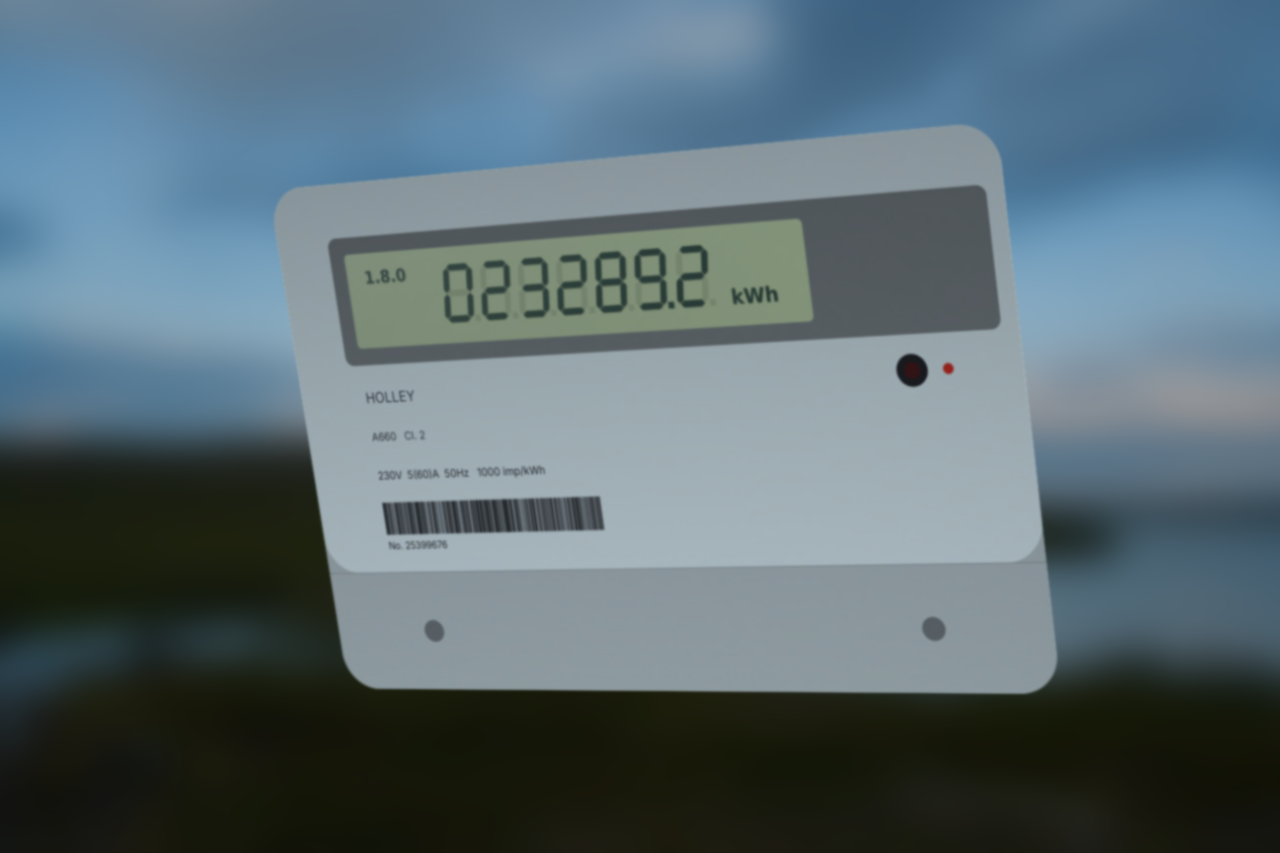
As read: 23289.2 kWh
